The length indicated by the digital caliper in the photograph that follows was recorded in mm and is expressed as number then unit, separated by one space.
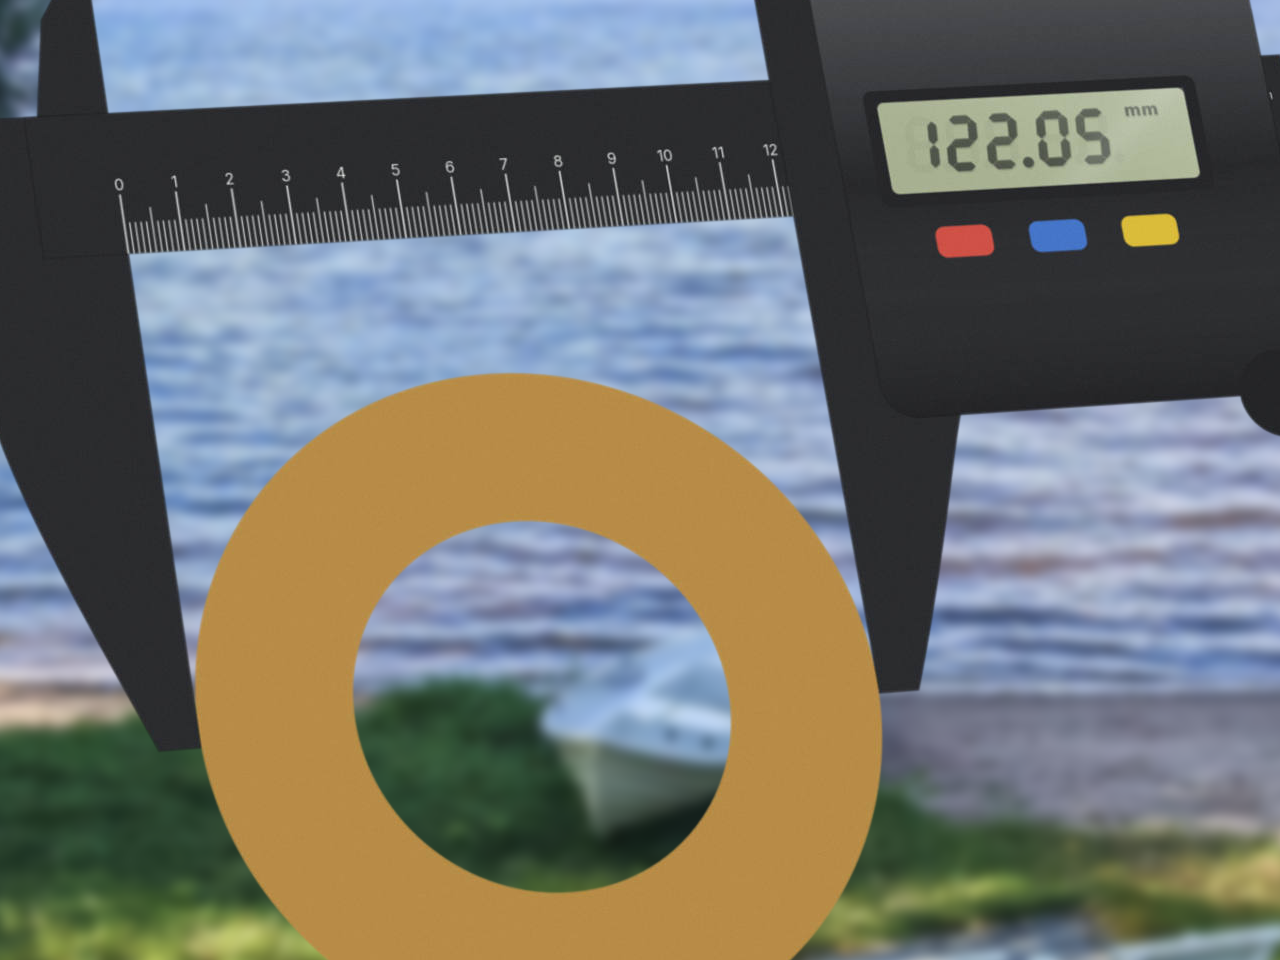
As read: 122.05 mm
